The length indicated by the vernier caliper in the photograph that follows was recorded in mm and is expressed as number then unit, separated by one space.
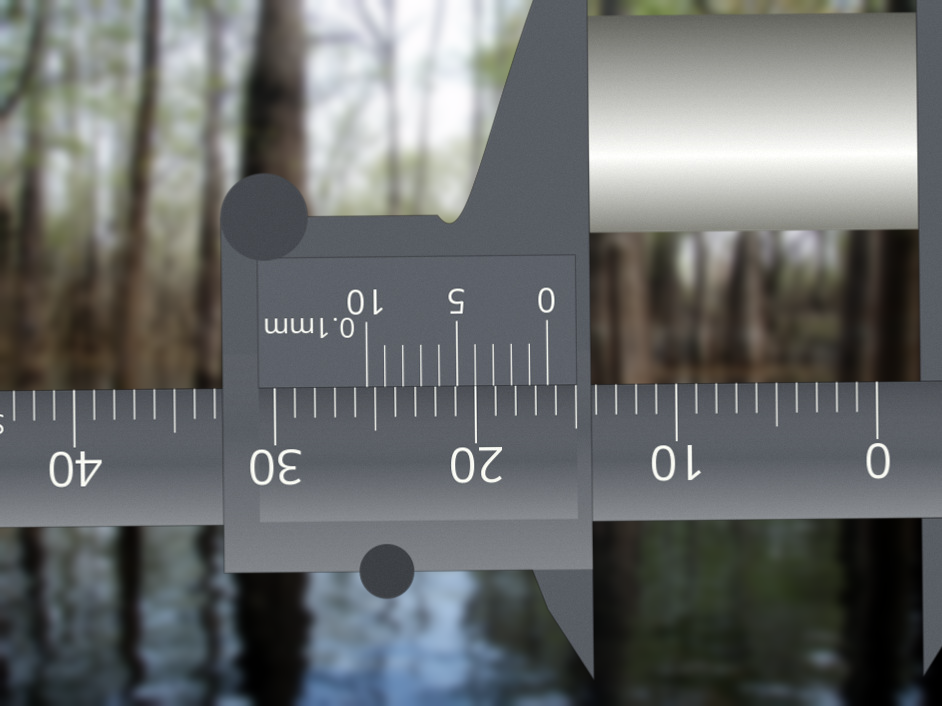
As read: 16.4 mm
